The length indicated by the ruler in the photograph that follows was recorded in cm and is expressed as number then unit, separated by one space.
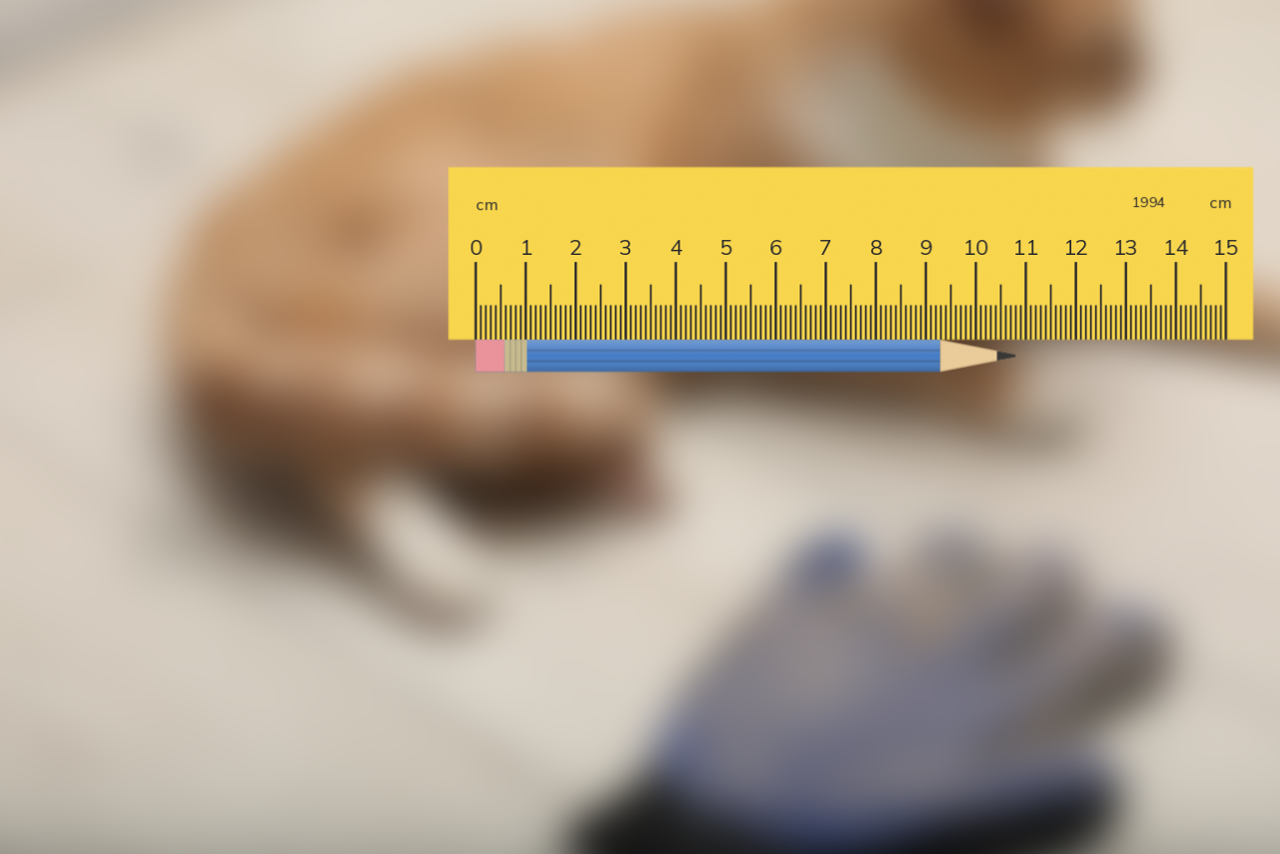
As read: 10.8 cm
